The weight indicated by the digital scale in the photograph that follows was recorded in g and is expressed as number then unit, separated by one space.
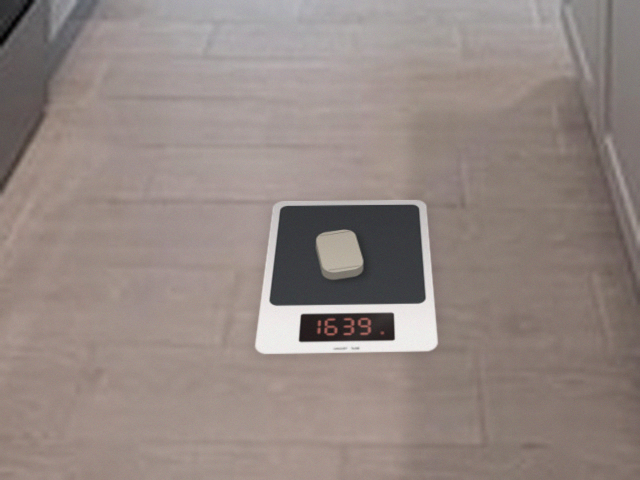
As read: 1639 g
